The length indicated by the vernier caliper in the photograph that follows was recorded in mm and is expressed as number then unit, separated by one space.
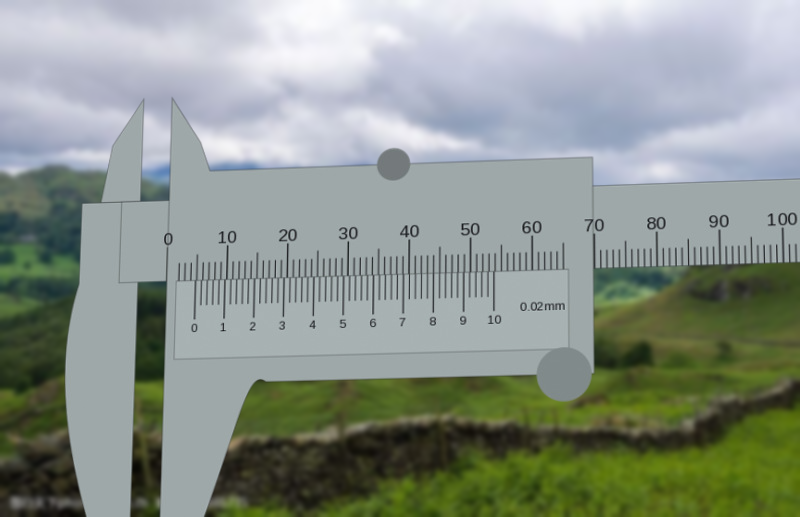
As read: 4.8 mm
